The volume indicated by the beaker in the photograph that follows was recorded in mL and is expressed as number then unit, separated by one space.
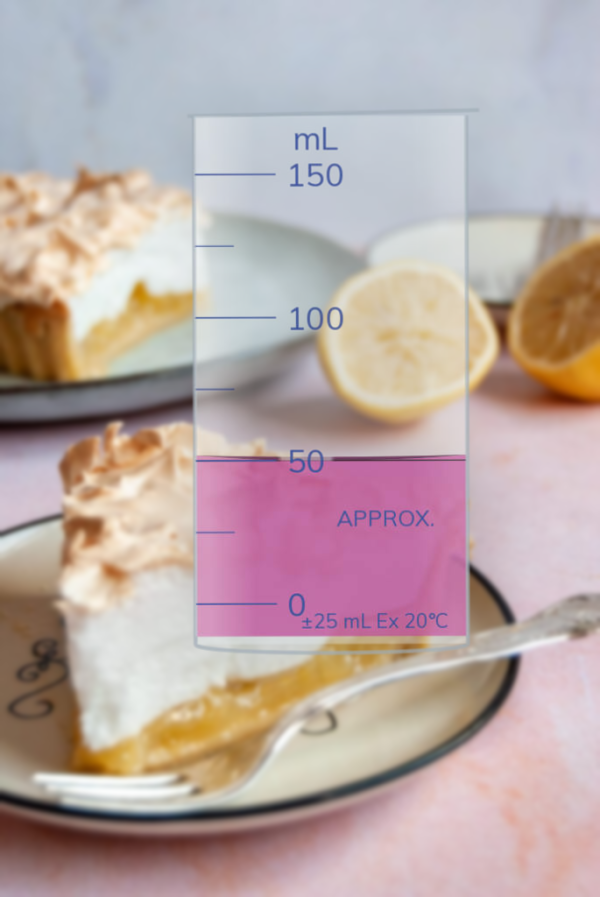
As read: 50 mL
